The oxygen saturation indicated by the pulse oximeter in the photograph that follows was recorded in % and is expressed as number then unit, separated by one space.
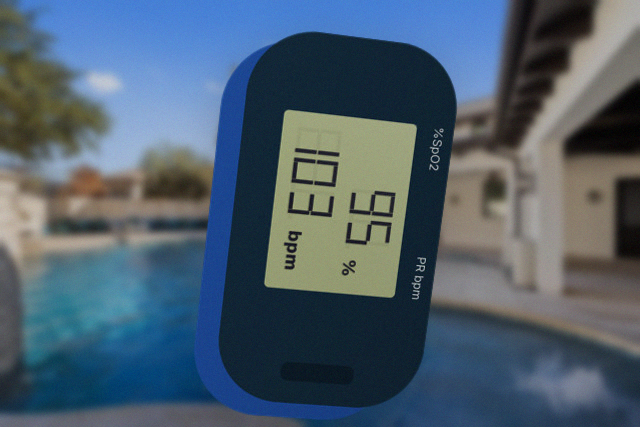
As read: 95 %
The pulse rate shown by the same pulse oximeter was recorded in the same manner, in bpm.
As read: 103 bpm
